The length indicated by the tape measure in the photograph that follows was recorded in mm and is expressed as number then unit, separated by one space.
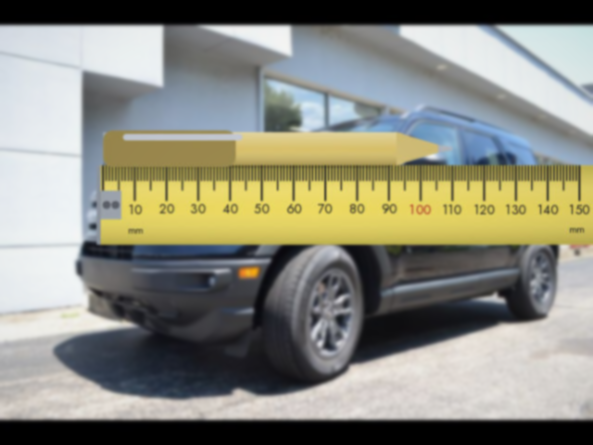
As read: 110 mm
